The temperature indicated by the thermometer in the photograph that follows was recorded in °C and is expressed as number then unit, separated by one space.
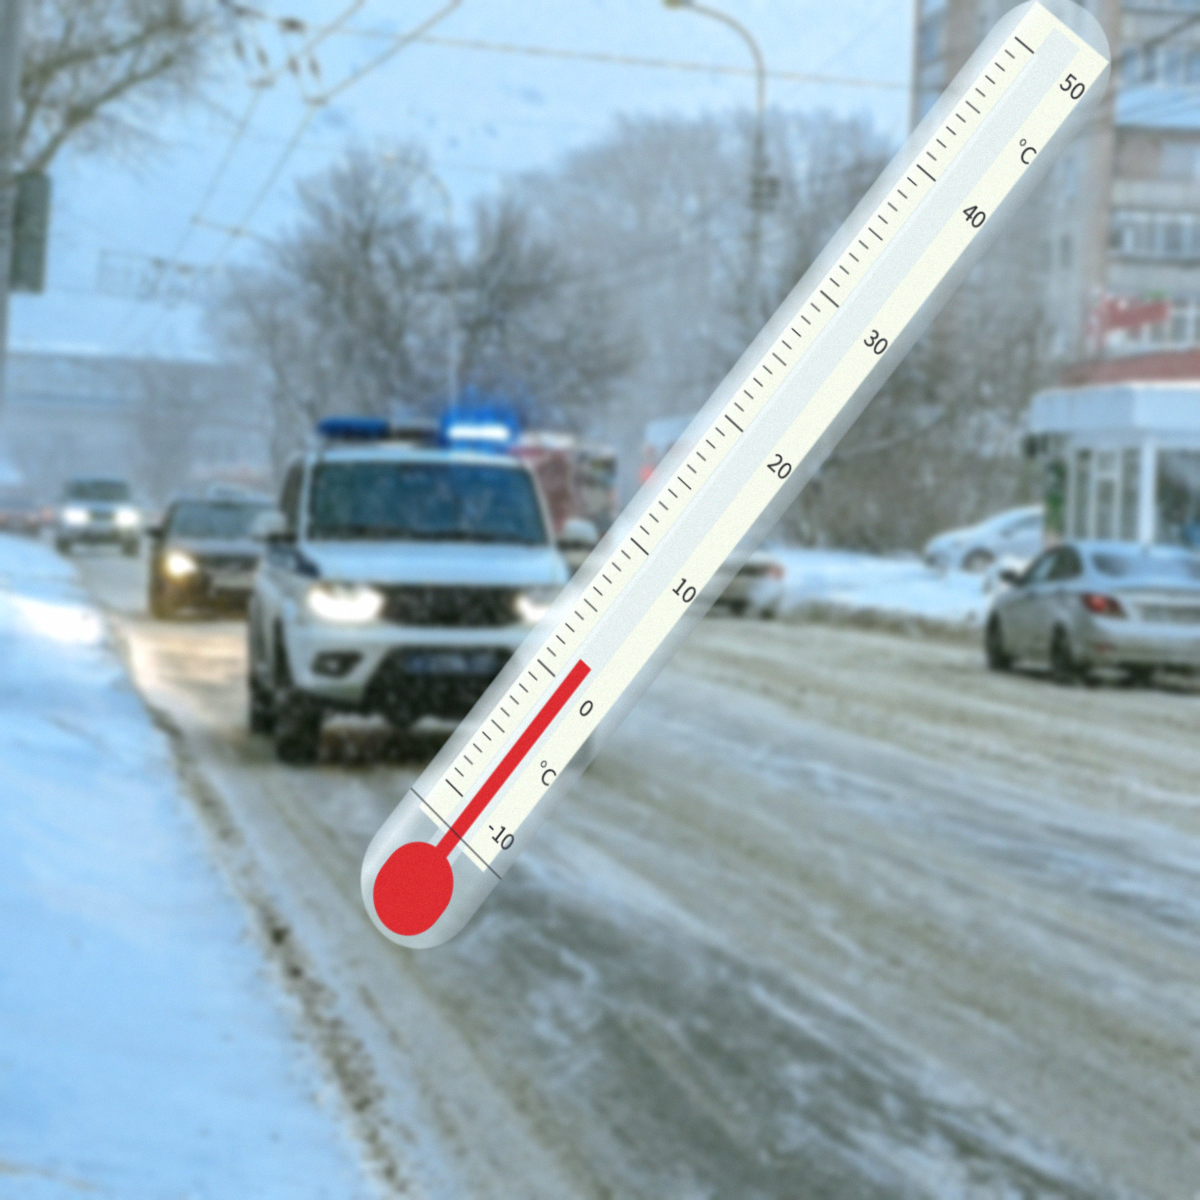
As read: 2 °C
